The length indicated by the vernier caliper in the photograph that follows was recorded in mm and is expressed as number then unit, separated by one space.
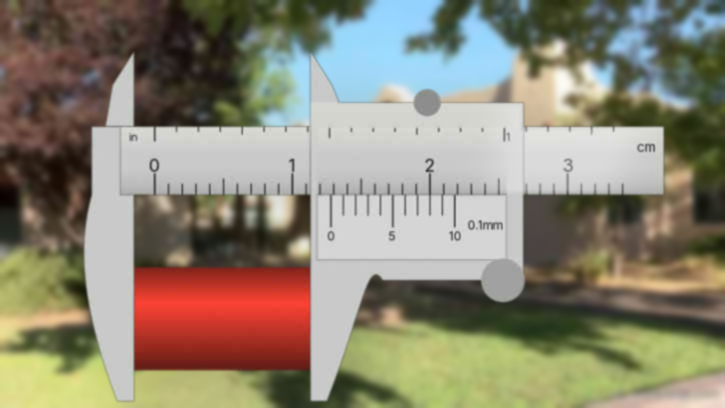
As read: 12.8 mm
